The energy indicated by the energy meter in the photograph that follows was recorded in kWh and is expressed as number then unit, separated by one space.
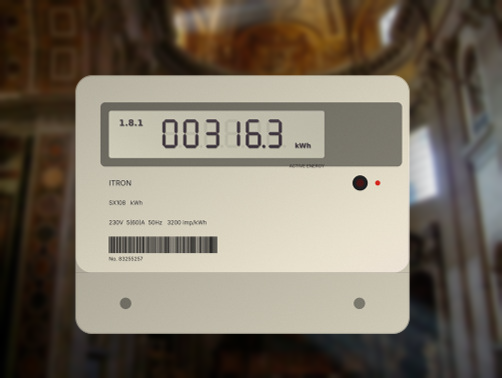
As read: 316.3 kWh
